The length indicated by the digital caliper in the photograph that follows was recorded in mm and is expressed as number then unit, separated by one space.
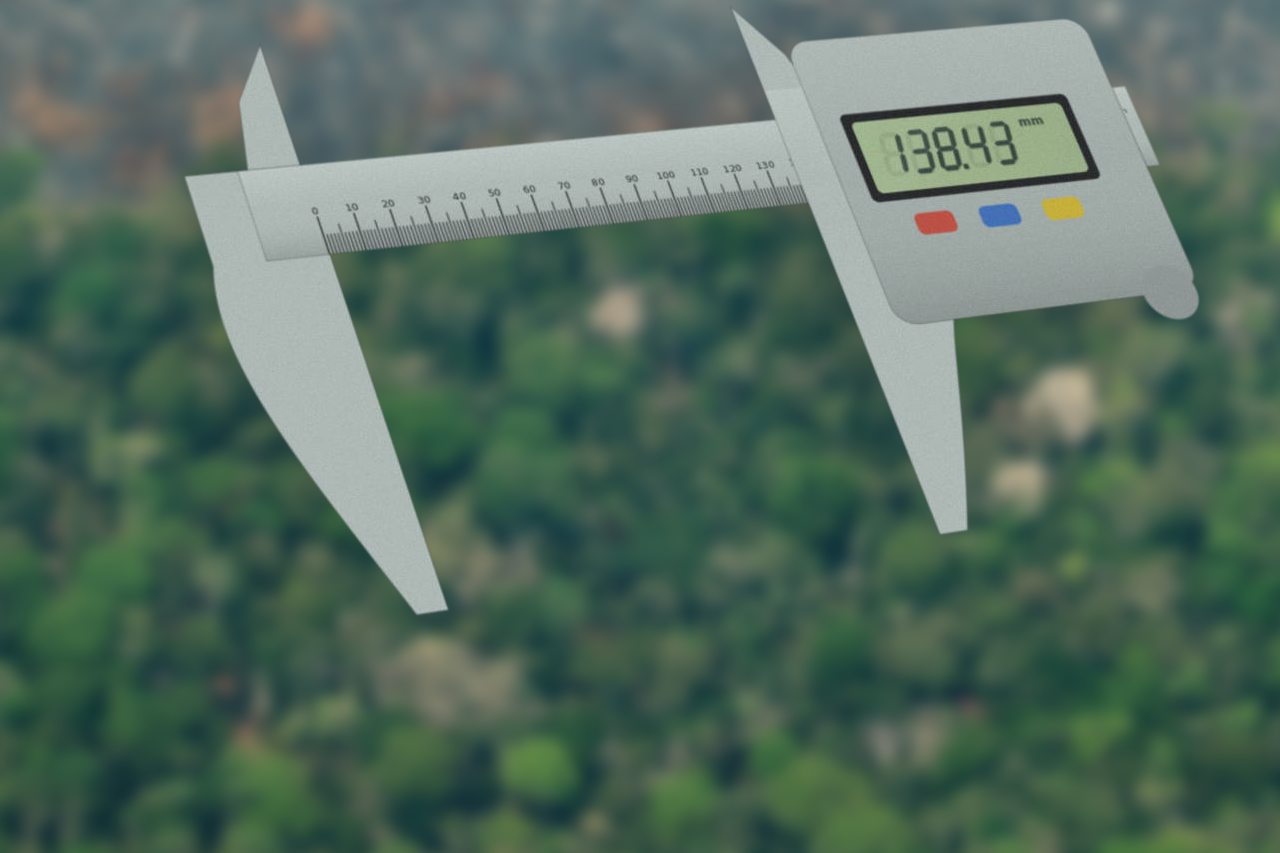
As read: 138.43 mm
